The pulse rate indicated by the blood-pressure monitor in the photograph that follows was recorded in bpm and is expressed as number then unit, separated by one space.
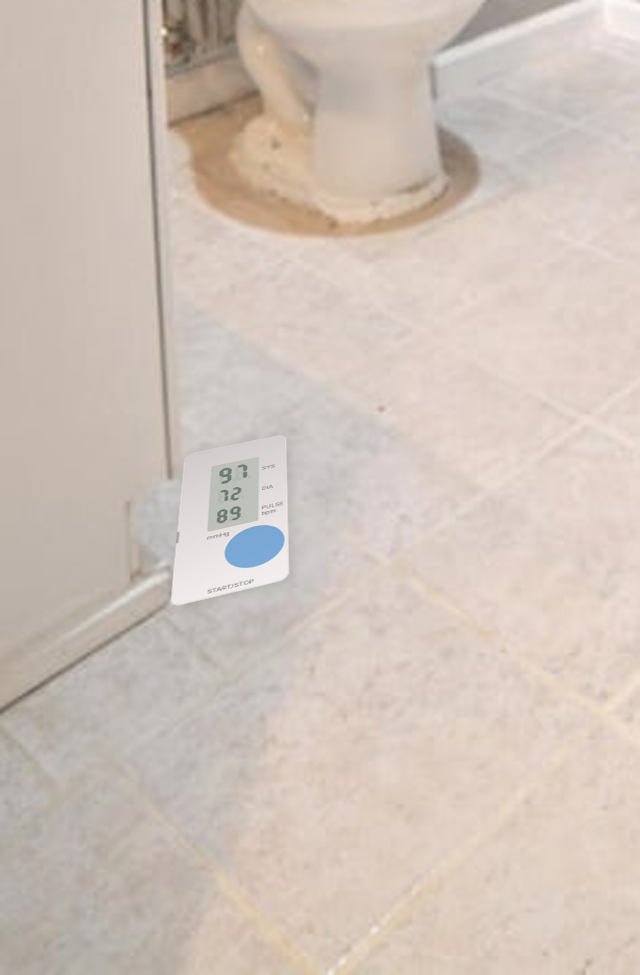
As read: 89 bpm
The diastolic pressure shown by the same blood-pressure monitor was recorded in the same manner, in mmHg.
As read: 72 mmHg
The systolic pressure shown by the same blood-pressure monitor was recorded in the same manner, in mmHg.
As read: 97 mmHg
